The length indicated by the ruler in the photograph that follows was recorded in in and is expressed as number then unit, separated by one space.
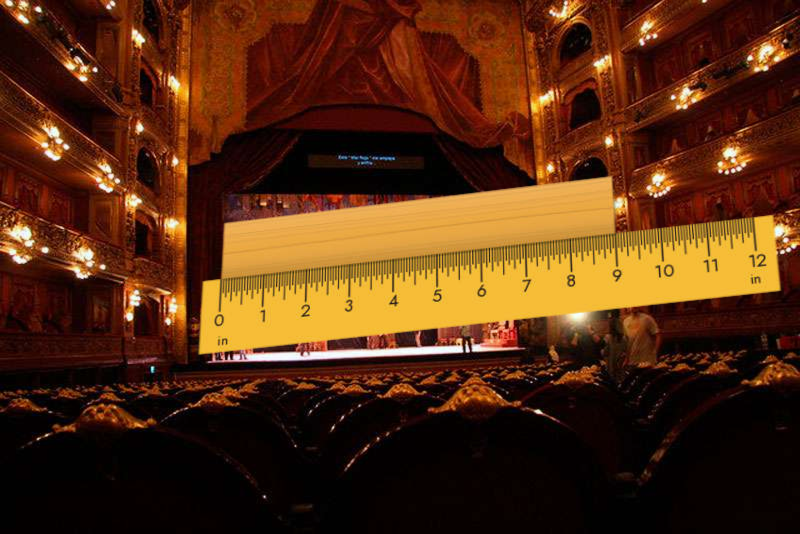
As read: 9 in
